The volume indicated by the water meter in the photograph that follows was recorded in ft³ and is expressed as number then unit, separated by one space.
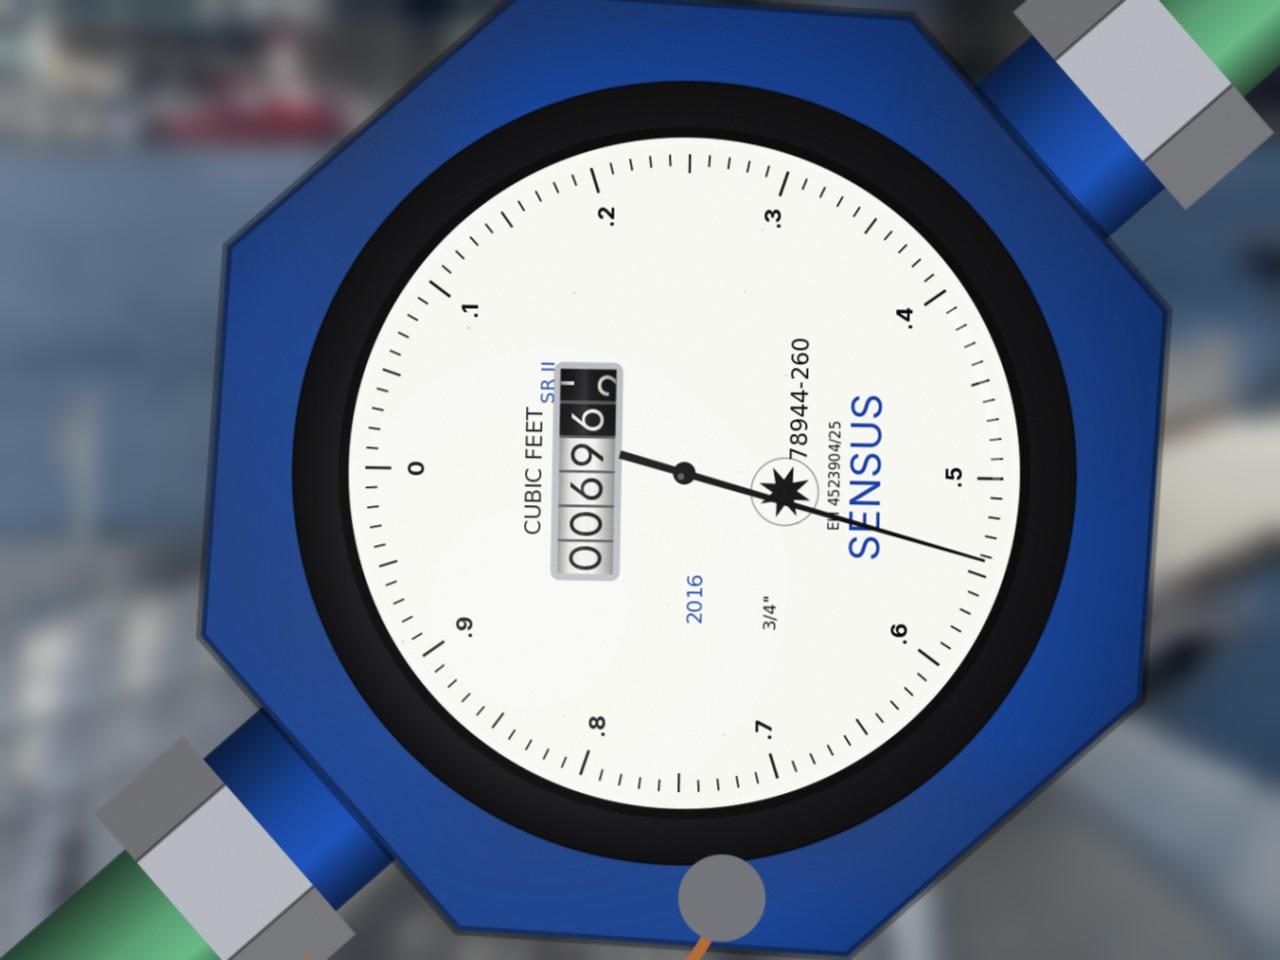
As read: 6961.54 ft³
